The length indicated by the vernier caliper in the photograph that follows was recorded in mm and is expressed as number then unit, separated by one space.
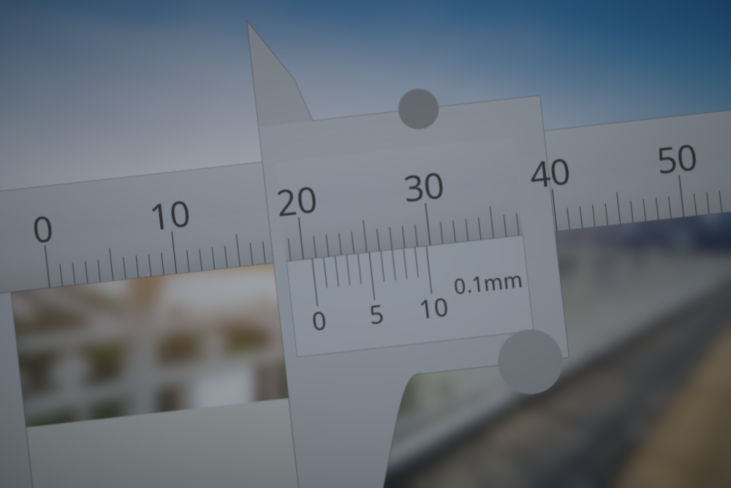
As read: 20.7 mm
